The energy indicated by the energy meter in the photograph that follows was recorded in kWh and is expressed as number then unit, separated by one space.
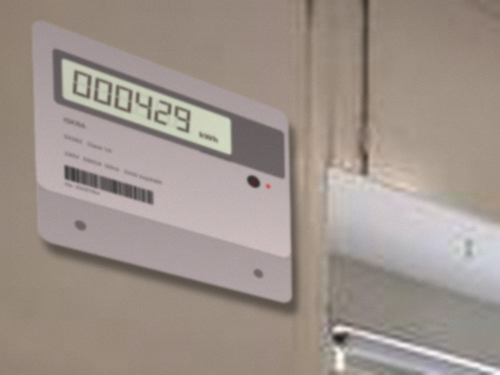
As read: 429 kWh
